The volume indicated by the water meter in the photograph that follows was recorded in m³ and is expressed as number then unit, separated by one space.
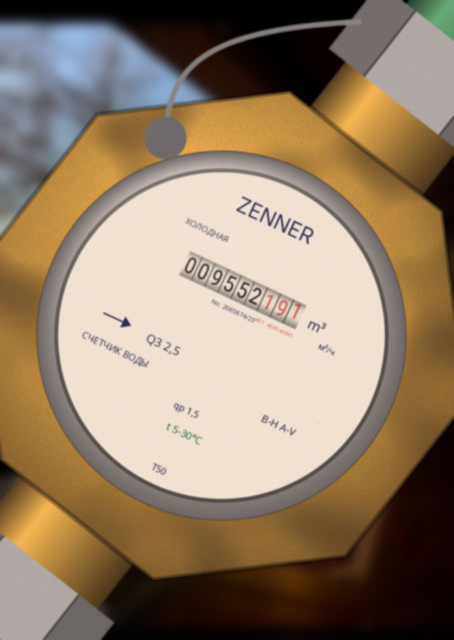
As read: 9552.191 m³
